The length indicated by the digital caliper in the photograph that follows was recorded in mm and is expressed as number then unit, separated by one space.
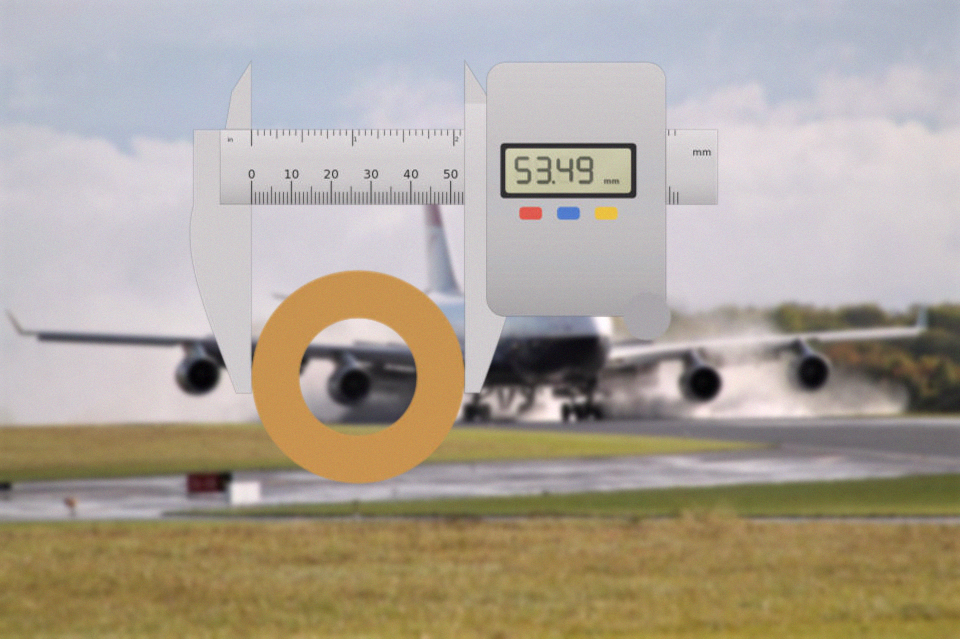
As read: 53.49 mm
